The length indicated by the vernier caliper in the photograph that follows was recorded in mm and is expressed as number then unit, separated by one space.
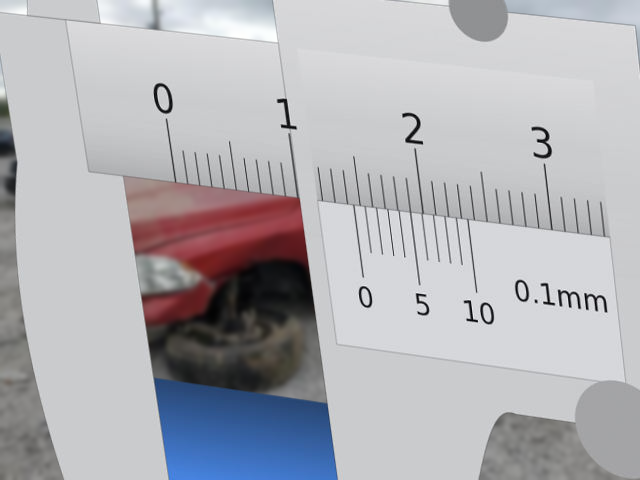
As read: 14.5 mm
